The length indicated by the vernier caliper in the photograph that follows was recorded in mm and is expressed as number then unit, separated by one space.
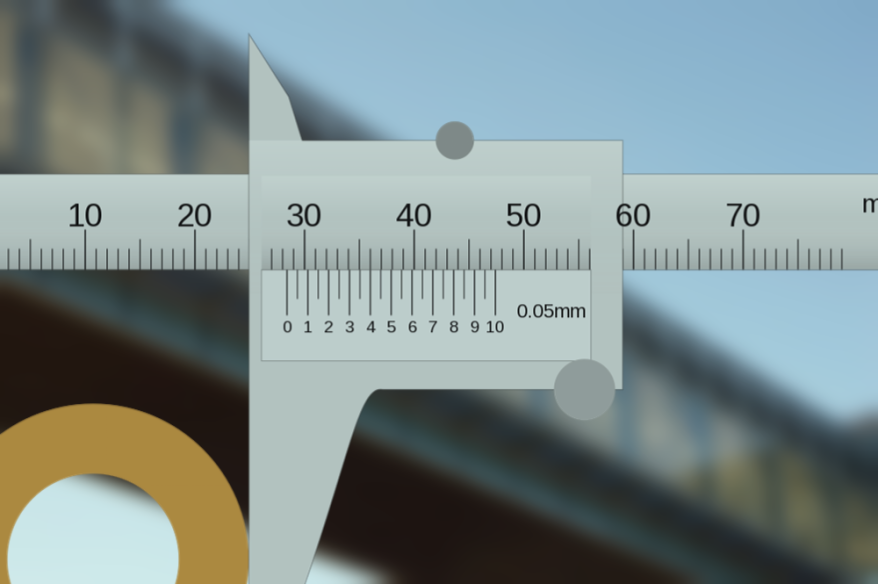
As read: 28.4 mm
